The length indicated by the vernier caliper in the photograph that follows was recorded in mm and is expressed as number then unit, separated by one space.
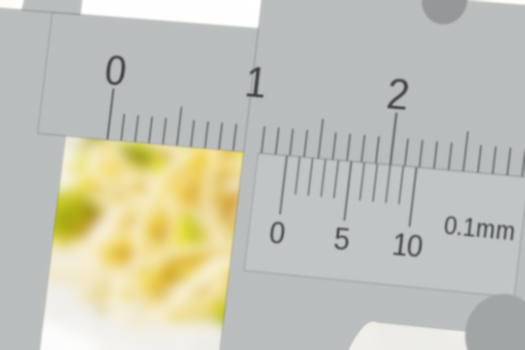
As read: 12.8 mm
